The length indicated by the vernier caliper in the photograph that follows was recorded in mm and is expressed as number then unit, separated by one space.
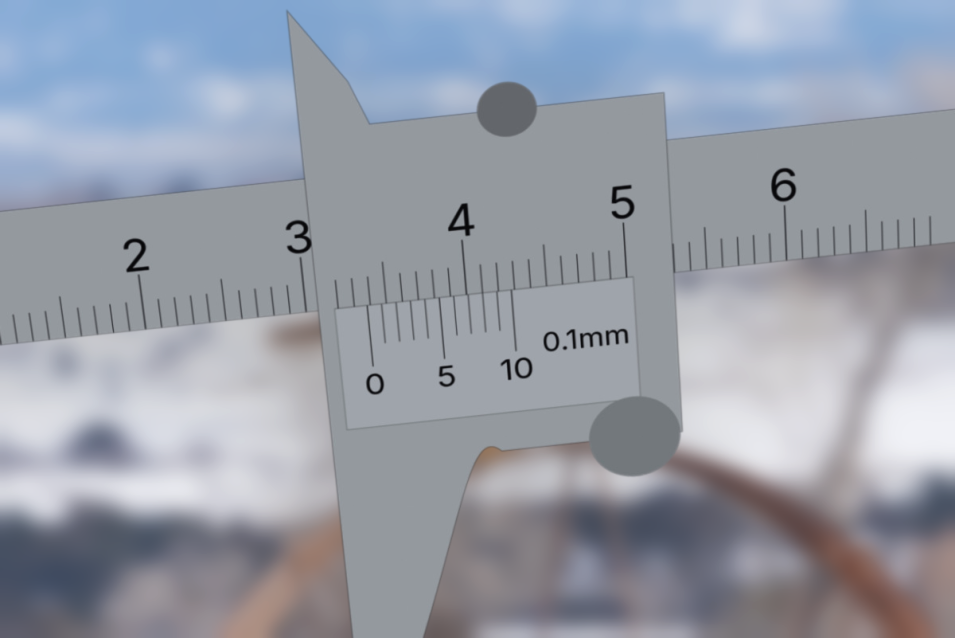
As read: 33.8 mm
